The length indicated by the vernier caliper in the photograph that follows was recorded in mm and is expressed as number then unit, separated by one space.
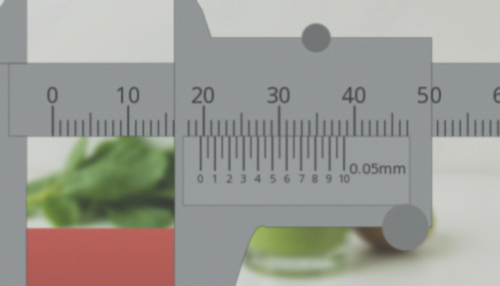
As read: 19.6 mm
